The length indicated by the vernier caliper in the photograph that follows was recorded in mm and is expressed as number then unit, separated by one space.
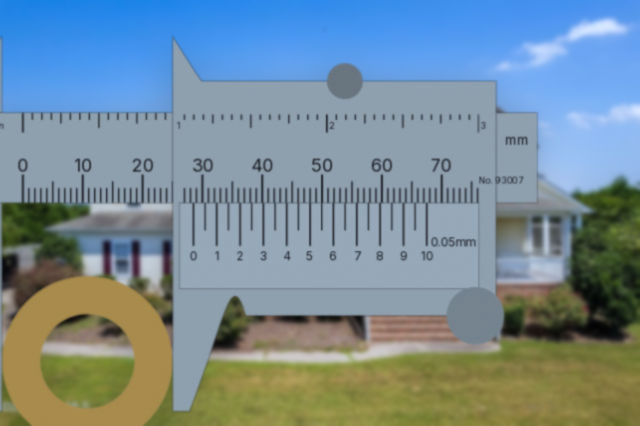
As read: 28.5 mm
